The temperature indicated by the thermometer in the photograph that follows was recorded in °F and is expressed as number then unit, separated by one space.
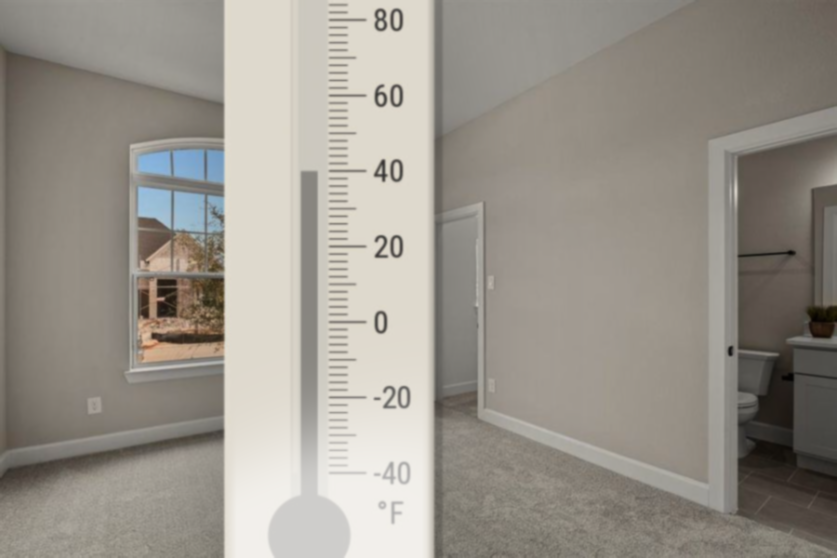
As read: 40 °F
